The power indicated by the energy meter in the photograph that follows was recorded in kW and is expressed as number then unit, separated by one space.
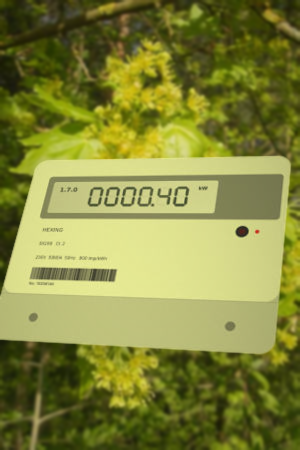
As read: 0.40 kW
